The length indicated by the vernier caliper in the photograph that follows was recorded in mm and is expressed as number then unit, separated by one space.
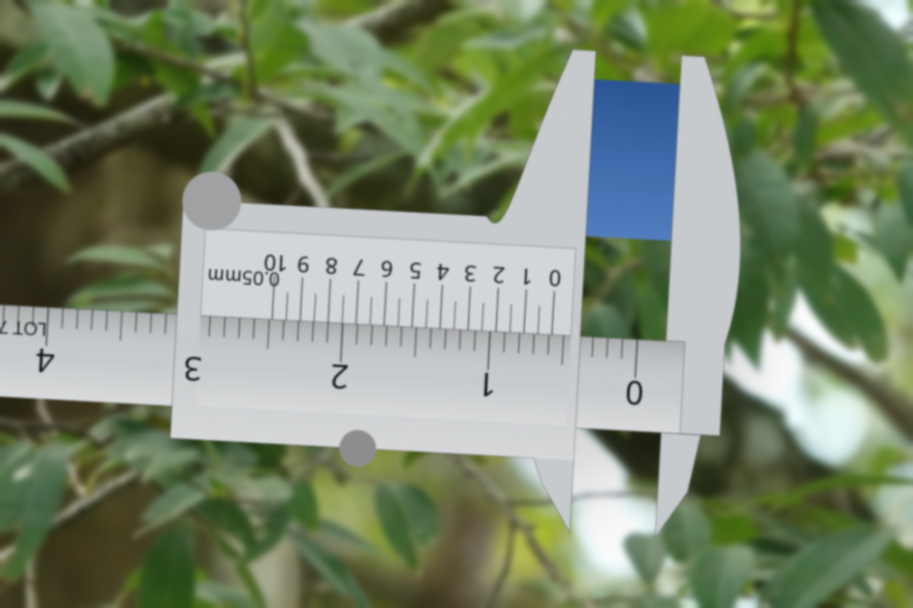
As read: 5.8 mm
